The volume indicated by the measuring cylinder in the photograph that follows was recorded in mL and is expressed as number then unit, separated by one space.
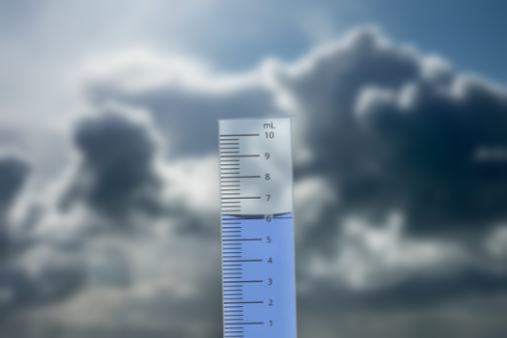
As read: 6 mL
